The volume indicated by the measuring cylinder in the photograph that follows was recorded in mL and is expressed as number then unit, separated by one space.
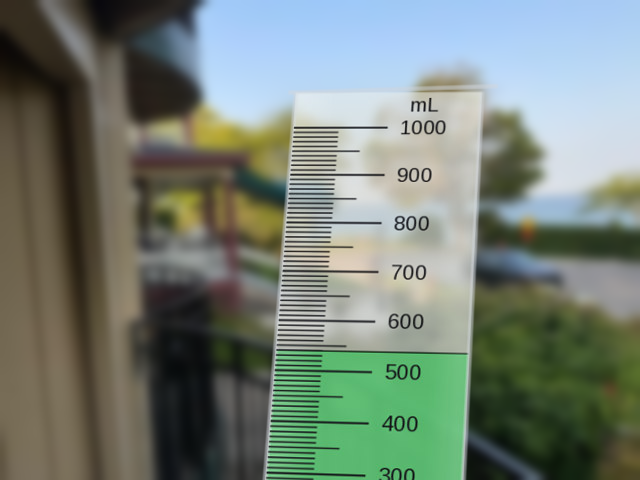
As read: 540 mL
